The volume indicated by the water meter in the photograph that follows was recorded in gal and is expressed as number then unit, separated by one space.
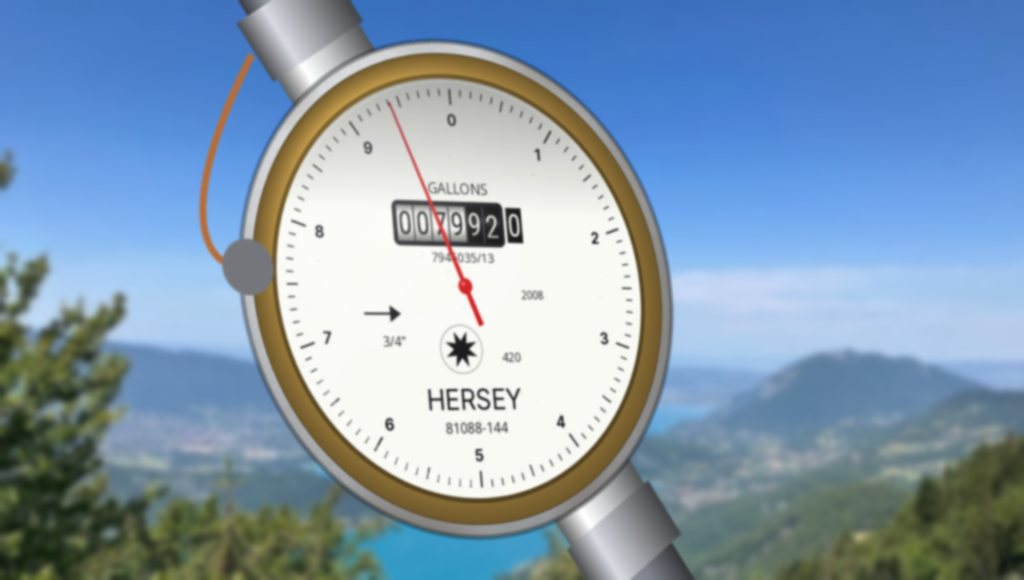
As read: 79919.4 gal
